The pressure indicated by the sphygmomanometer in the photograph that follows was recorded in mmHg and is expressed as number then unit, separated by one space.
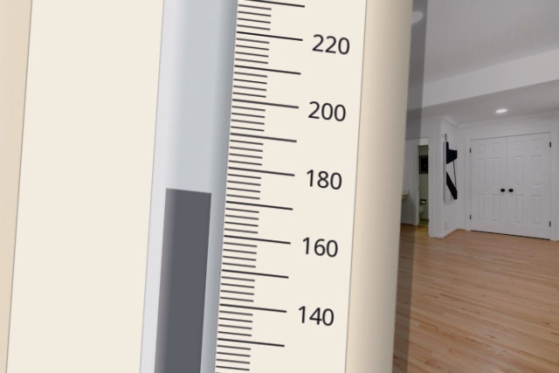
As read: 172 mmHg
